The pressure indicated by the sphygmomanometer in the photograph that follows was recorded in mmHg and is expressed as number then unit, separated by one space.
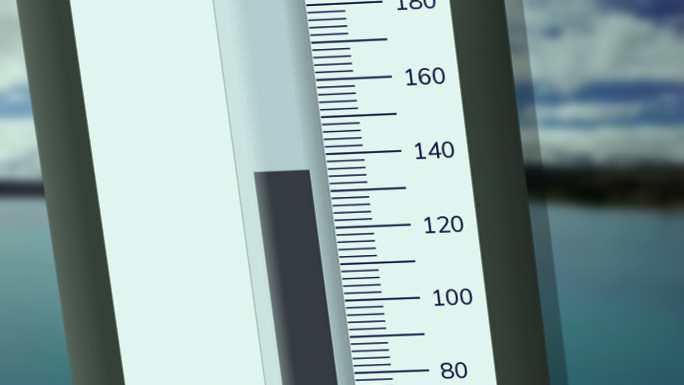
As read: 136 mmHg
